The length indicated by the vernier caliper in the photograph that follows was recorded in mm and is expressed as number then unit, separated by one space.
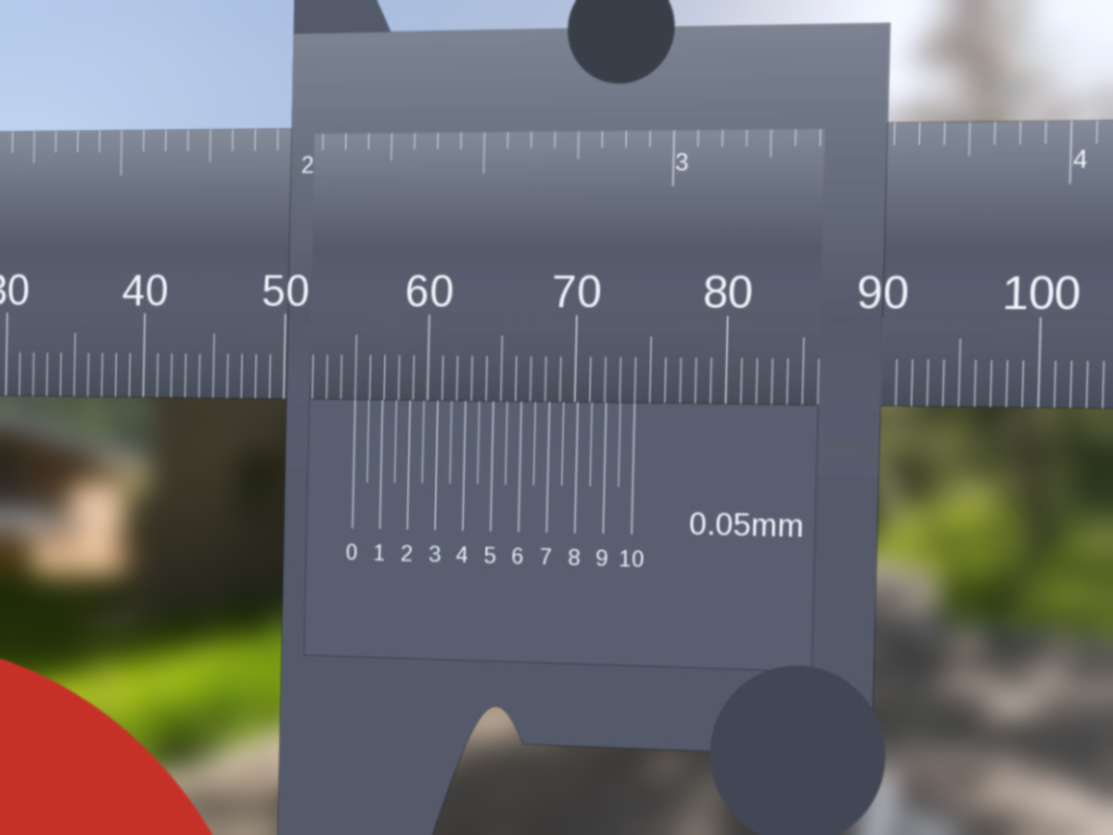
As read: 55.0 mm
